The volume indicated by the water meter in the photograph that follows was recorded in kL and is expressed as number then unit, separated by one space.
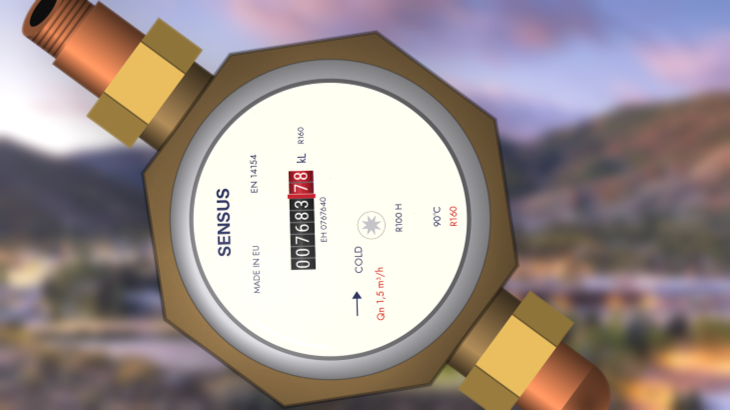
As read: 7683.78 kL
